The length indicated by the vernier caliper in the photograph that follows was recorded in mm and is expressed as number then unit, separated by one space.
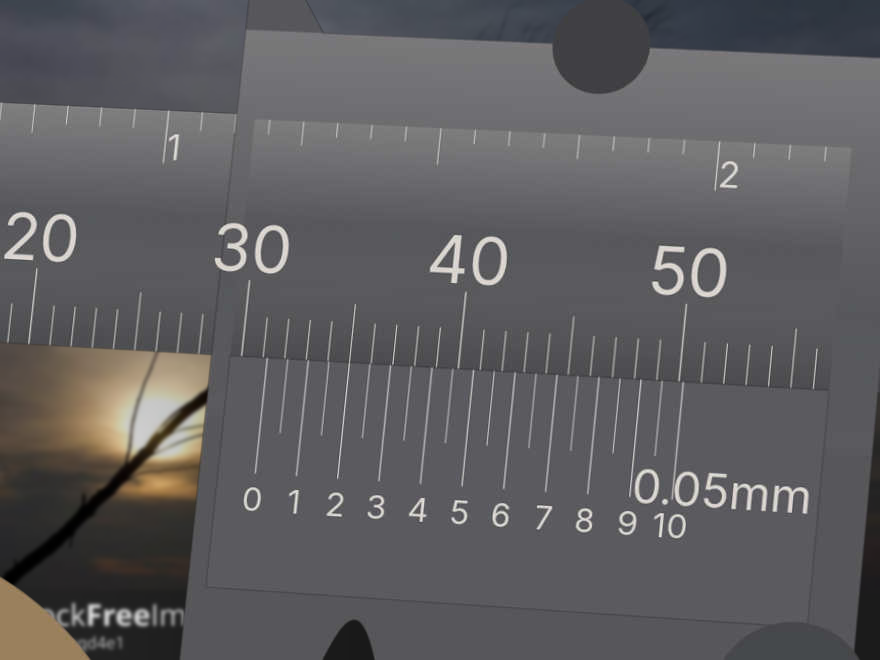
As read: 31.2 mm
